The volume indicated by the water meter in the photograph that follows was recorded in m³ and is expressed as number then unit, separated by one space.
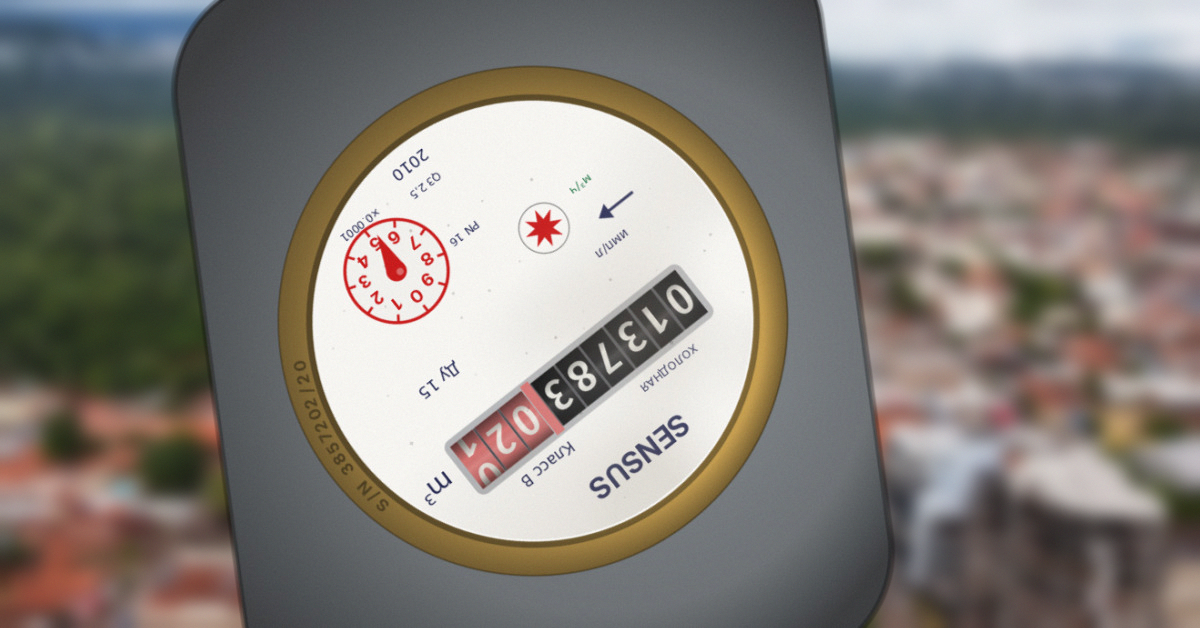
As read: 13783.0205 m³
